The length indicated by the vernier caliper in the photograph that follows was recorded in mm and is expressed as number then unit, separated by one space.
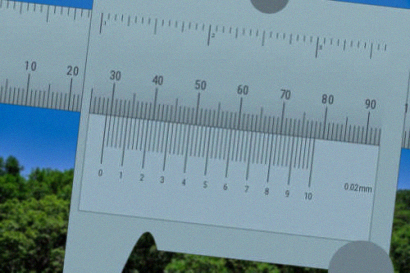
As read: 29.0 mm
